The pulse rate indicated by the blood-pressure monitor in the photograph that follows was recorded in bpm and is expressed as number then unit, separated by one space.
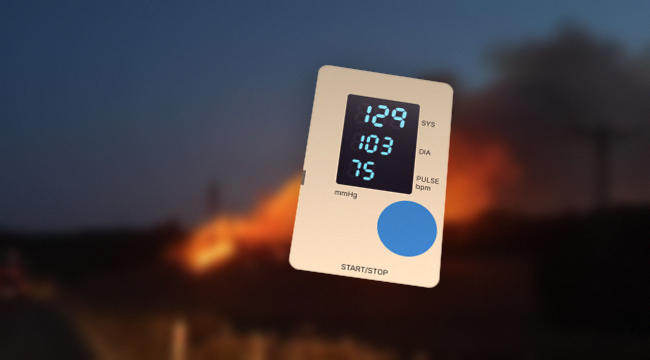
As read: 75 bpm
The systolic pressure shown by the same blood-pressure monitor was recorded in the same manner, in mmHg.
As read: 129 mmHg
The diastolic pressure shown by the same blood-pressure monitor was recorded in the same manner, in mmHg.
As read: 103 mmHg
